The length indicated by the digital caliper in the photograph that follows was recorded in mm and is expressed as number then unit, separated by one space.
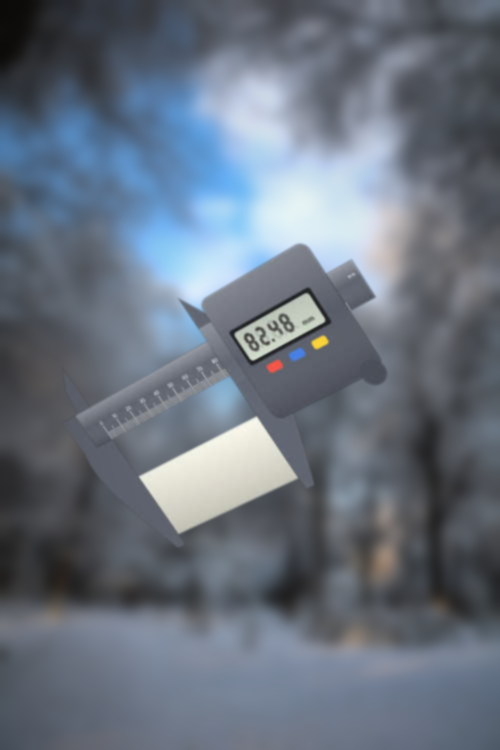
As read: 82.48 mm
